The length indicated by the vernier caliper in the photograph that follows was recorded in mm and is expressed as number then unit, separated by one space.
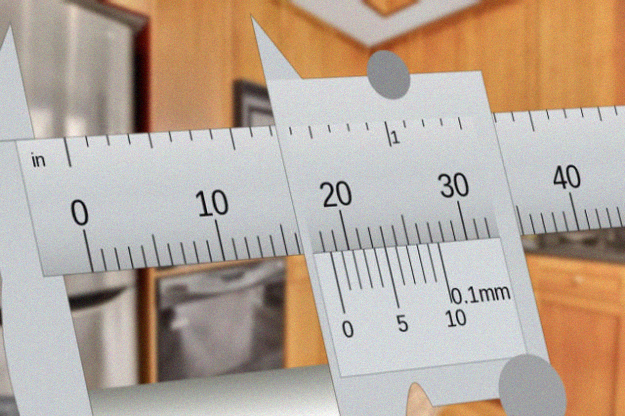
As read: 18.5 mm
